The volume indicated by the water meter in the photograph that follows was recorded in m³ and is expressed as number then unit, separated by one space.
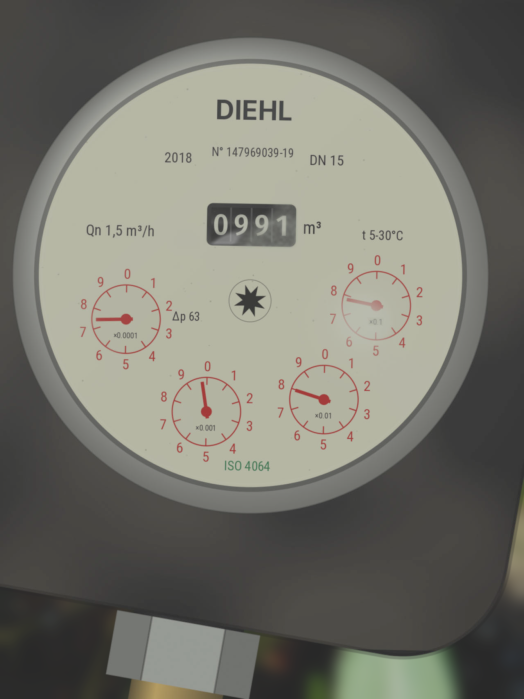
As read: 991.7797 m³
